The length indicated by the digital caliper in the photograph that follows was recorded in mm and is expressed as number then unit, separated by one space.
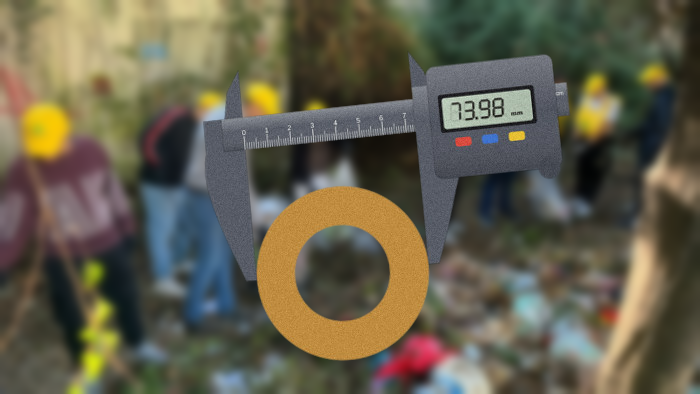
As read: 73.98 mm
